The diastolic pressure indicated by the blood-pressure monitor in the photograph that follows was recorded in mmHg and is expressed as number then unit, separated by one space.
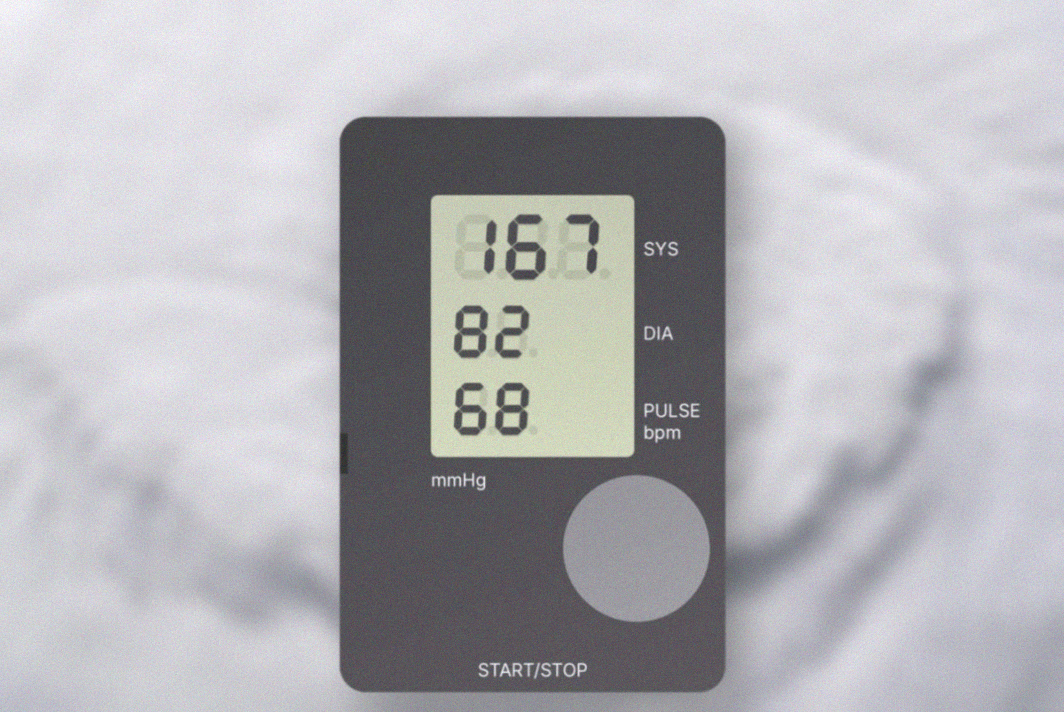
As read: 82 mmHg
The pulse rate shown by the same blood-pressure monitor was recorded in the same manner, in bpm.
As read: 68 bpm
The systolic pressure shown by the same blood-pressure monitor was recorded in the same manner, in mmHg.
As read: 167 mmHg
